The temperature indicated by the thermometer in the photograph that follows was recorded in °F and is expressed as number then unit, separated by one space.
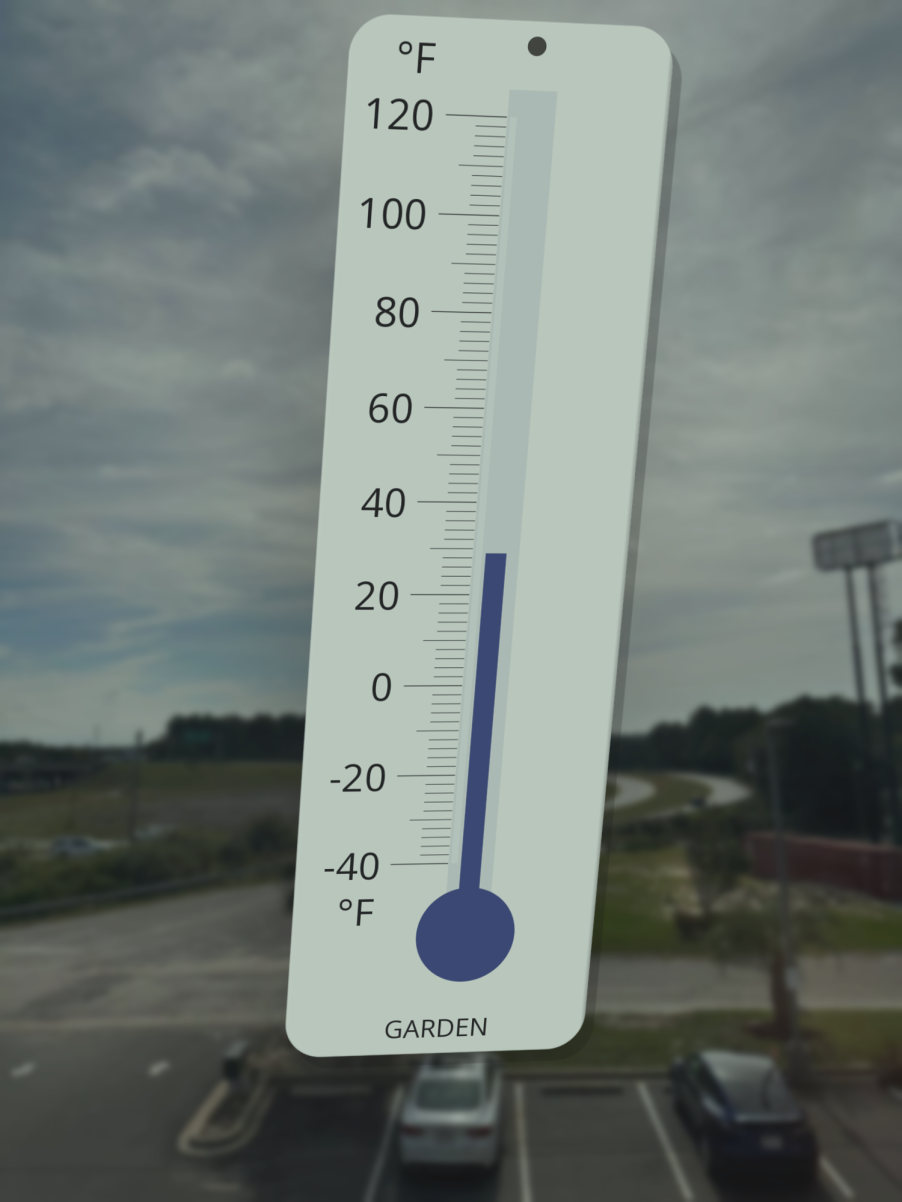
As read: 29 °F
